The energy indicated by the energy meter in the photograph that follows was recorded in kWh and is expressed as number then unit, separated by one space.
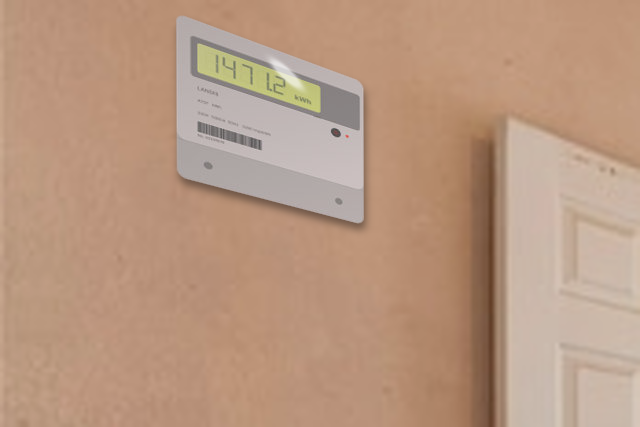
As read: 1471.2 kWh
